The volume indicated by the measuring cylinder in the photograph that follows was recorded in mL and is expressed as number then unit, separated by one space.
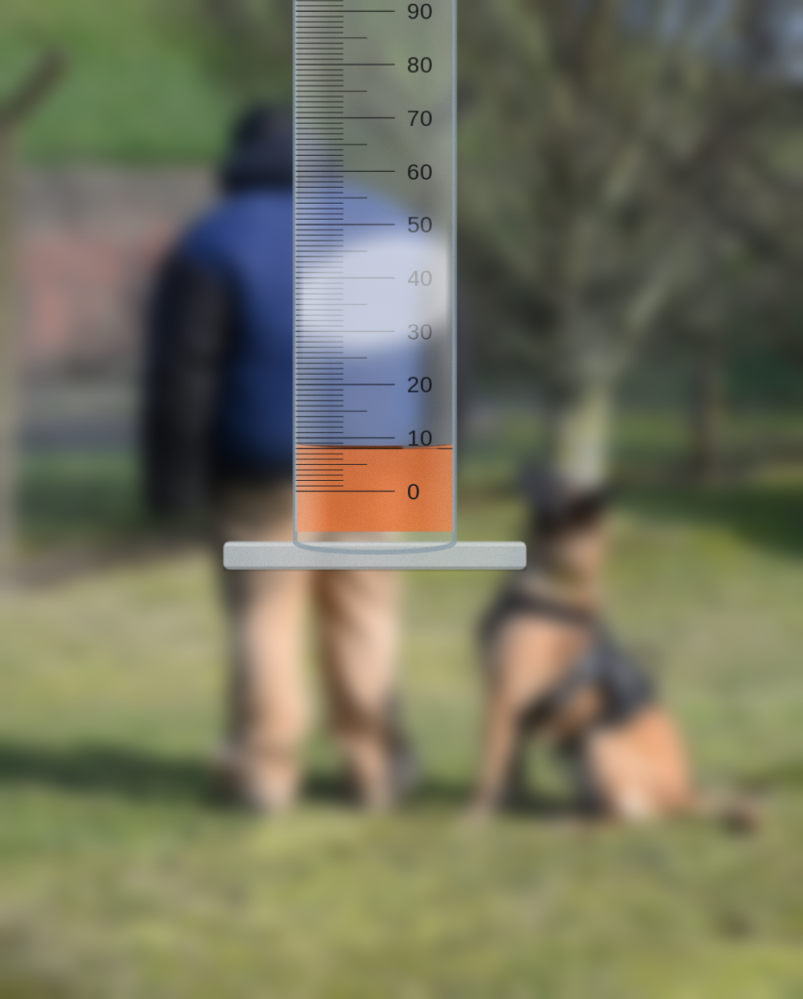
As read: 8 mL
